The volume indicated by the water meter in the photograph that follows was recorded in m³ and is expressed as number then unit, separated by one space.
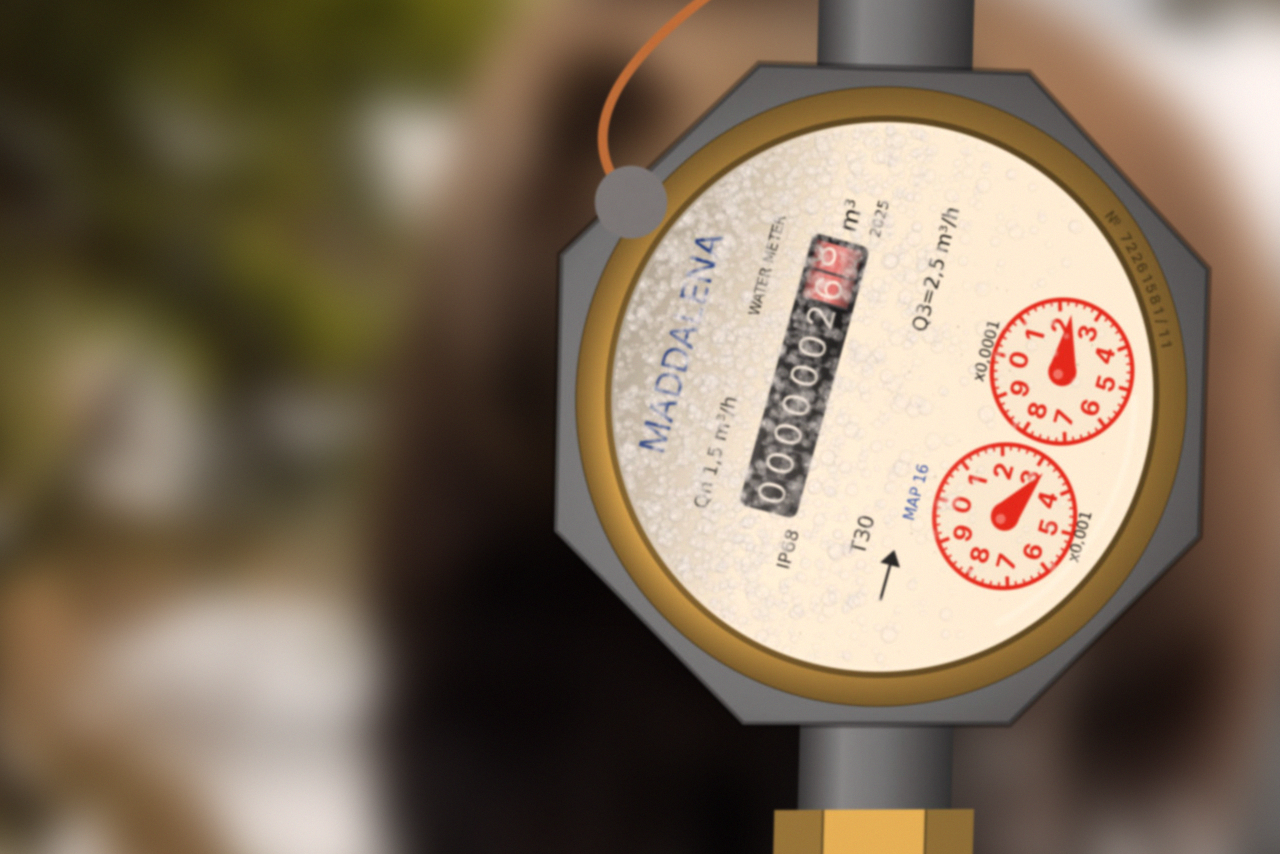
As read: 2.6832 m³
